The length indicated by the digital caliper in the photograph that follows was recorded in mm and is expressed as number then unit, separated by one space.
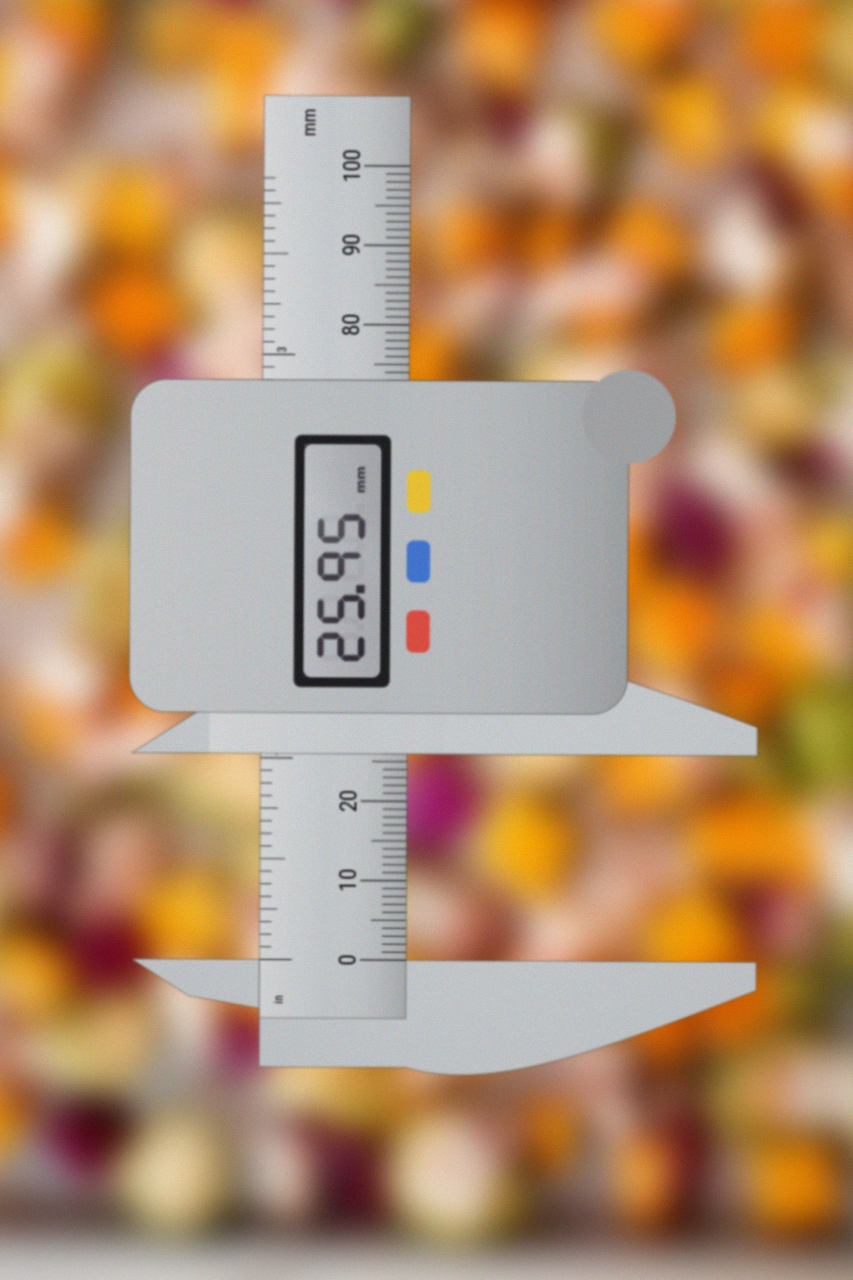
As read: 25.95 mm
